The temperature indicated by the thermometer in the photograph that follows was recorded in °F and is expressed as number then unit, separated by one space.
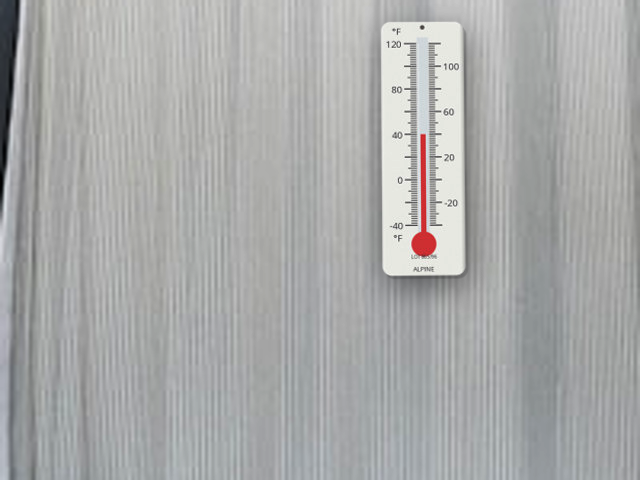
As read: 40 °F
